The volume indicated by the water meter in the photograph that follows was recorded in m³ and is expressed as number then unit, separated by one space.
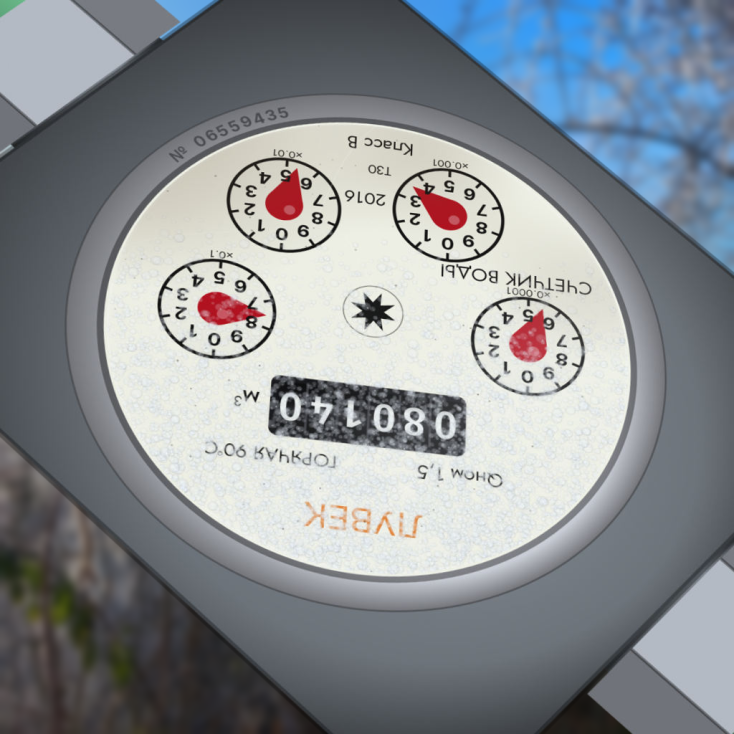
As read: 80140.7535 m³
